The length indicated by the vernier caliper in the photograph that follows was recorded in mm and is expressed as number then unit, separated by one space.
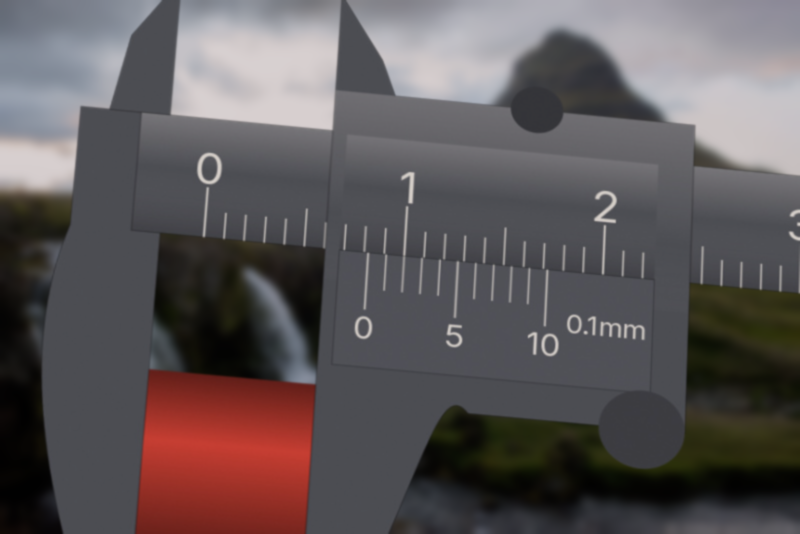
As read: 8.2 mm
